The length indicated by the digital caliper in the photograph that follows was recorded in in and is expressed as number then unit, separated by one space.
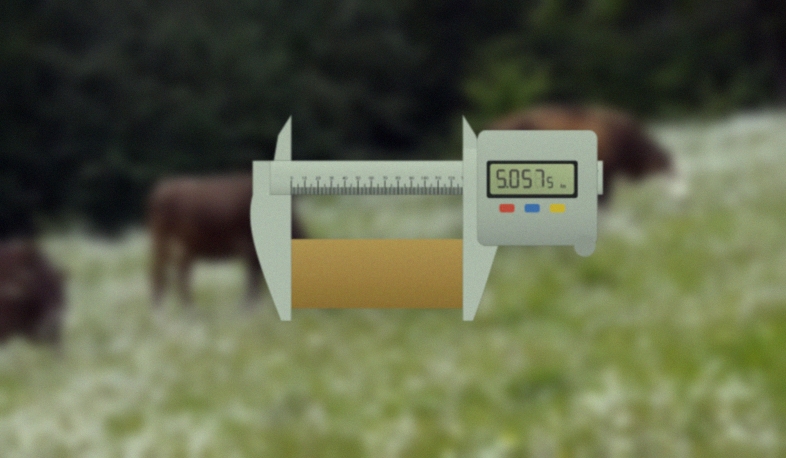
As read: 5.0575 in
